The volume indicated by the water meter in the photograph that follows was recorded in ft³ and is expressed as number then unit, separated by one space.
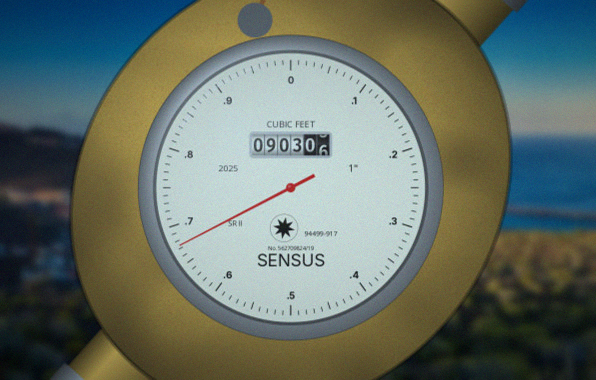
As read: 90305.67 ft³
